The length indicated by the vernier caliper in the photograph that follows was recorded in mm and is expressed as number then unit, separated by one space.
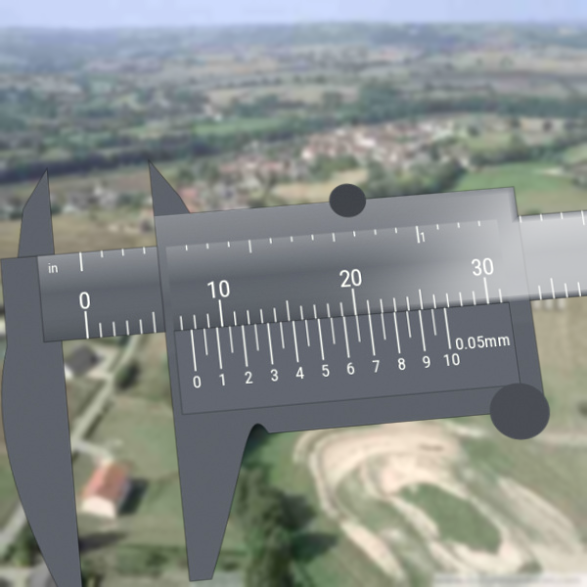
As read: 7.7 mm
